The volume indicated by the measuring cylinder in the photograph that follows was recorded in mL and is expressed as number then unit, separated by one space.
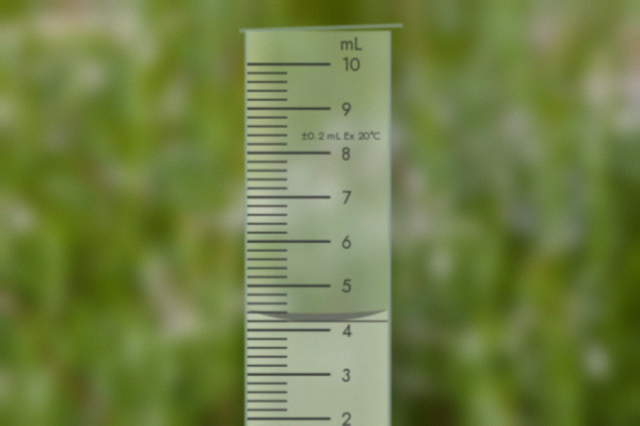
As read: 4.2 mL
